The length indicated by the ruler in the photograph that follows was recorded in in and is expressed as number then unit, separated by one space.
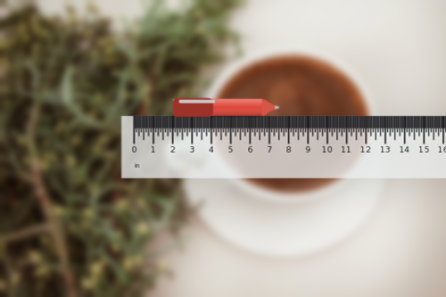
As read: 5.5 in
